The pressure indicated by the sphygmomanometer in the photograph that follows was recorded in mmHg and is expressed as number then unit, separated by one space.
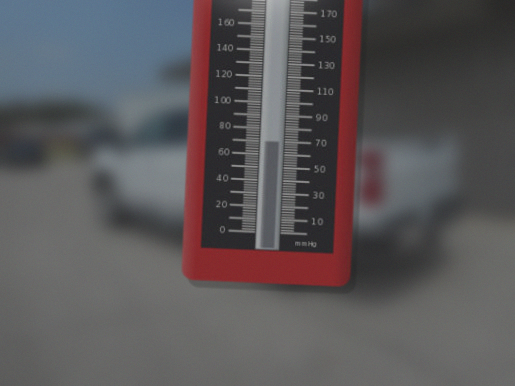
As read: 70 mmHg
